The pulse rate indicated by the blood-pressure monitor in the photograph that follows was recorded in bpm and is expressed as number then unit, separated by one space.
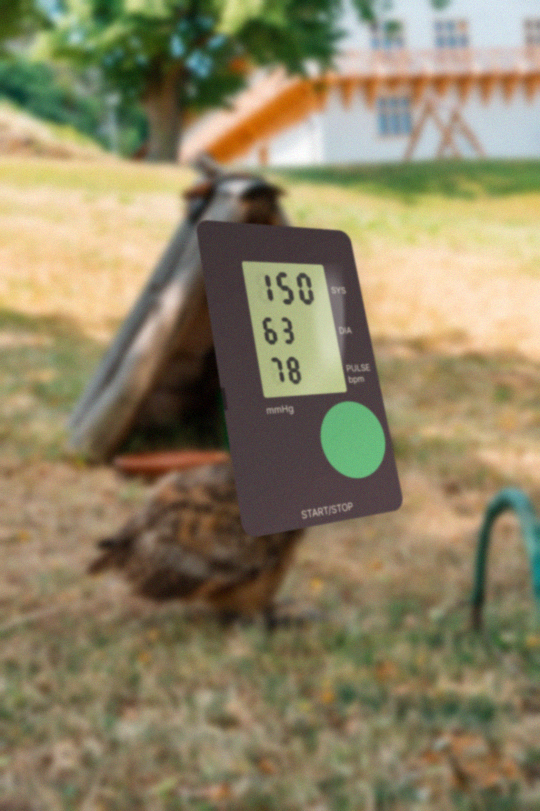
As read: 78 bpm
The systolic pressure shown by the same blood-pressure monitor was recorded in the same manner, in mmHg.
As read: 150 mmHg
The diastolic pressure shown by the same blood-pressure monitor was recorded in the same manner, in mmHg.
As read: 63 mmHg
